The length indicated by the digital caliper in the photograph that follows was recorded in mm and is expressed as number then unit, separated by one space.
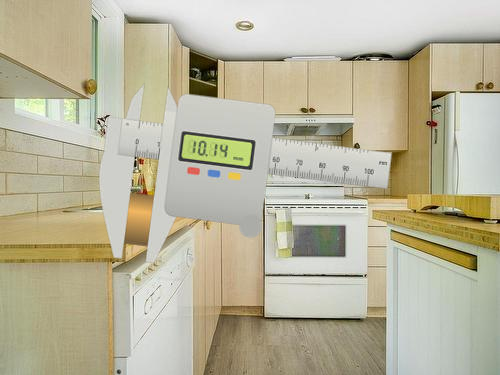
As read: 10.14 mm
